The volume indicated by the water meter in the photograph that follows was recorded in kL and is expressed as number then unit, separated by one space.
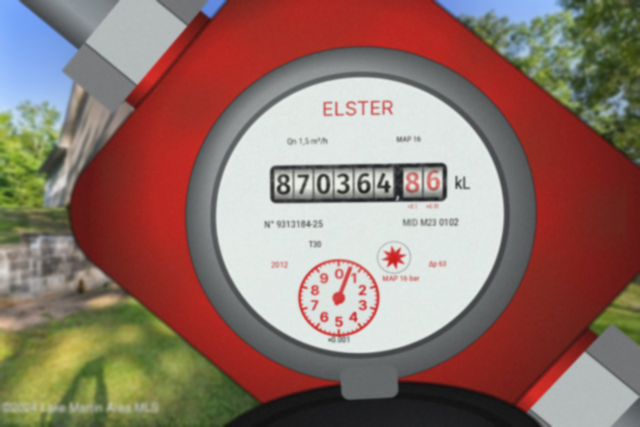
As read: 870364.860 kL
